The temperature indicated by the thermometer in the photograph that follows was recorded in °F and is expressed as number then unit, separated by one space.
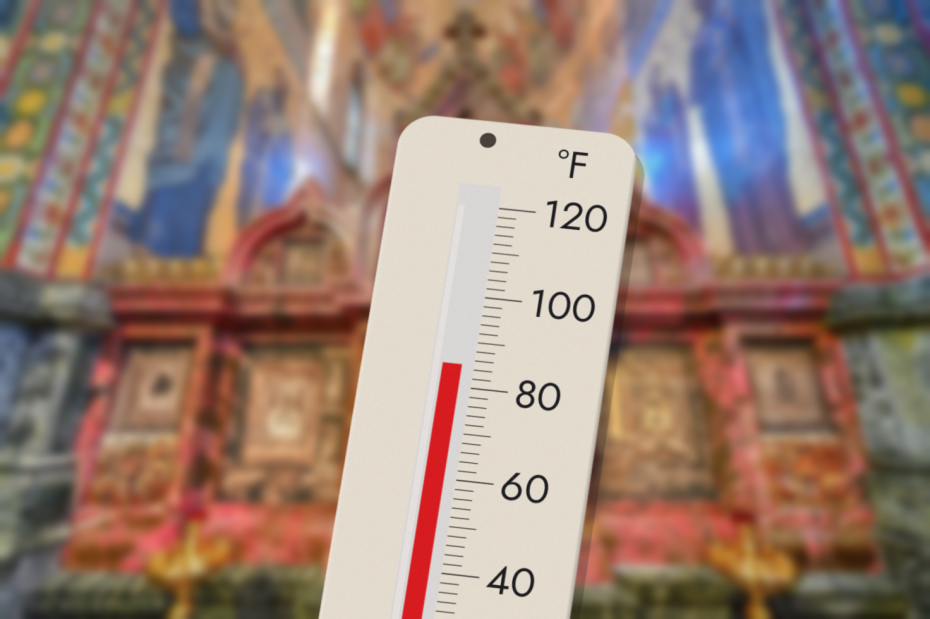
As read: 85 °F
